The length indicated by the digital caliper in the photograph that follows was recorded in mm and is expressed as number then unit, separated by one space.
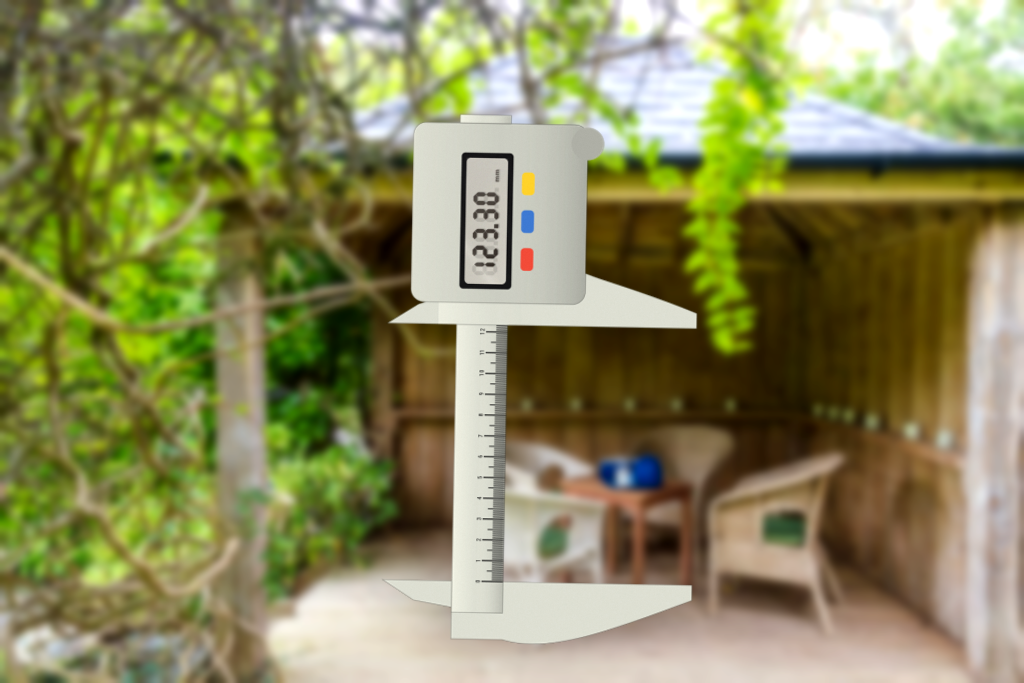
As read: 123.30 mm
